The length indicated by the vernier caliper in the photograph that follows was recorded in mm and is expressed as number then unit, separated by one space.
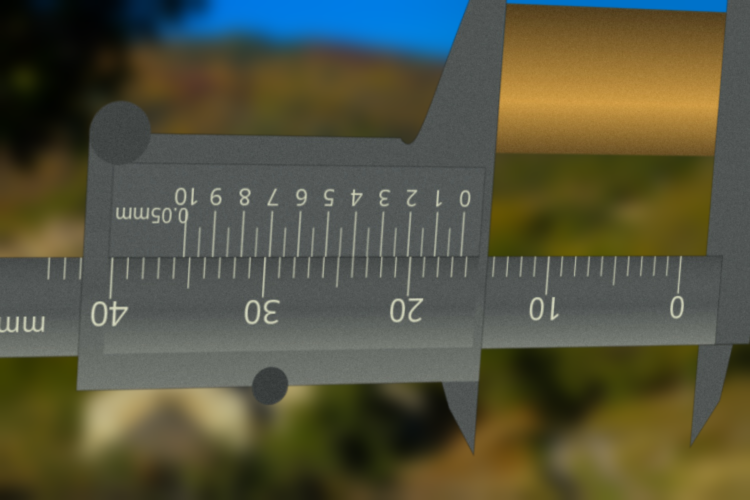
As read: 16.4 mm
